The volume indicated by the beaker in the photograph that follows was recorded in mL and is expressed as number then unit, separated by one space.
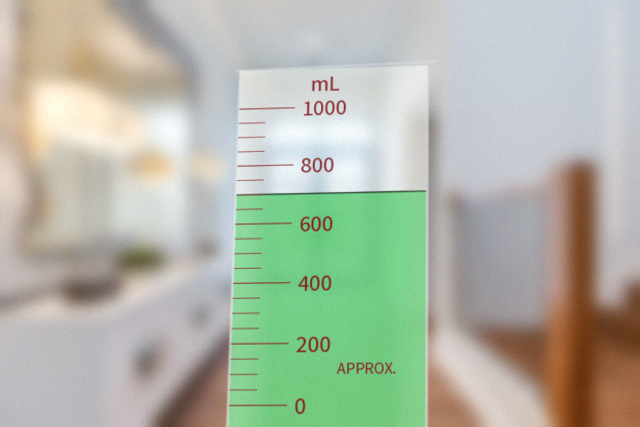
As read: 700 mL
